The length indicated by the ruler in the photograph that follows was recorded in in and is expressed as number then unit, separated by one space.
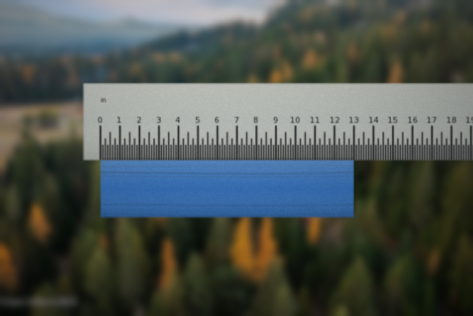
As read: 13 in
